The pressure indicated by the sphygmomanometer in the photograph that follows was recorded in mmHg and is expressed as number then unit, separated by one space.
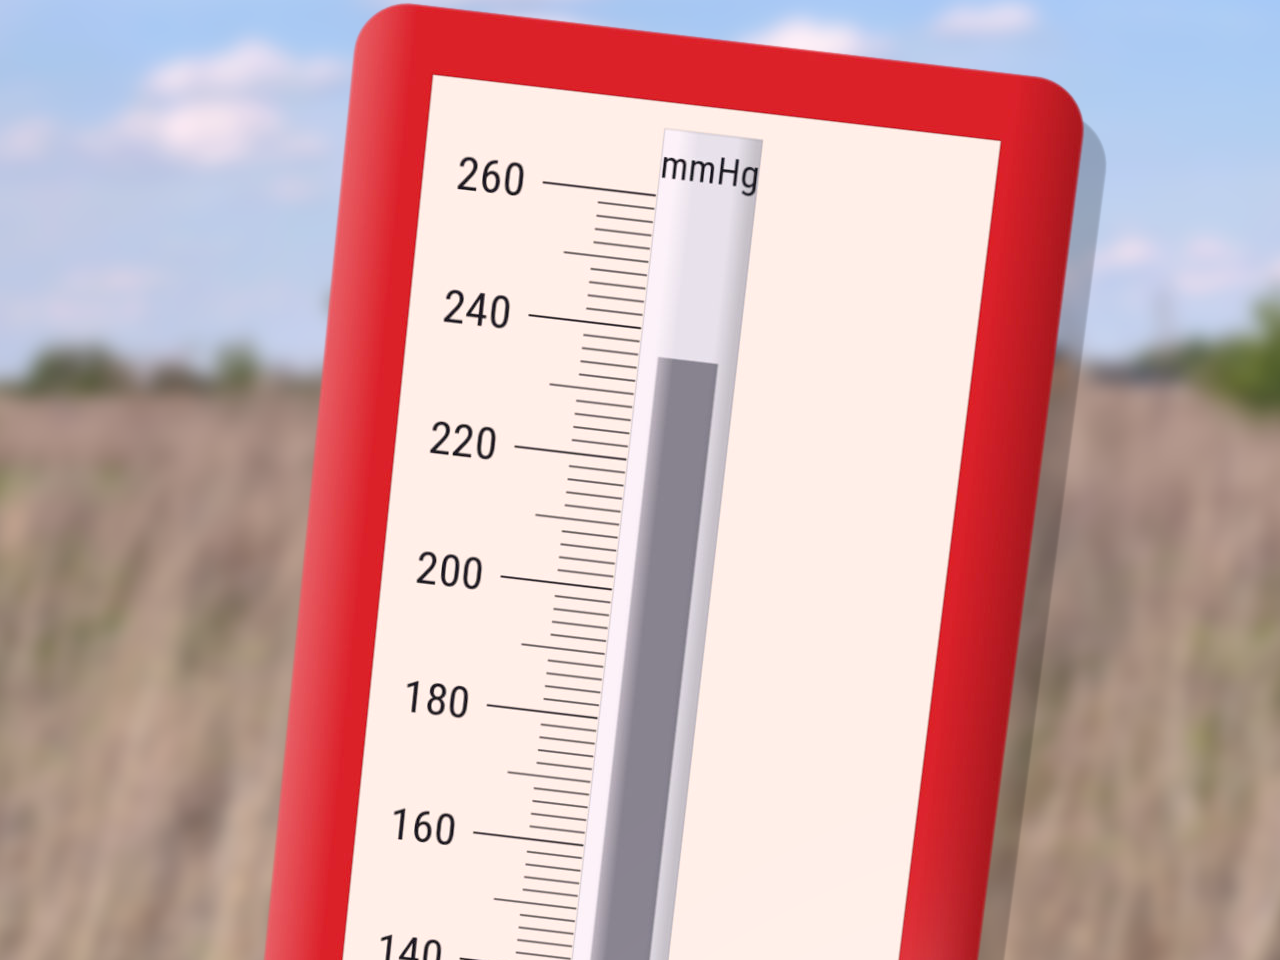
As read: 236 mmHg
